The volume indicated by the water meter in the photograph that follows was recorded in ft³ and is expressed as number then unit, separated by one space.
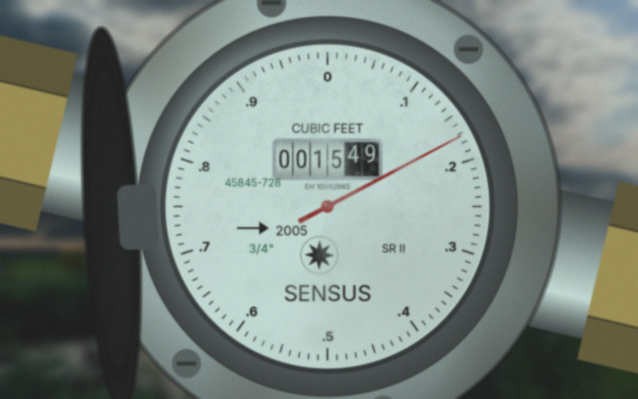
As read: 1549.17 ft³
